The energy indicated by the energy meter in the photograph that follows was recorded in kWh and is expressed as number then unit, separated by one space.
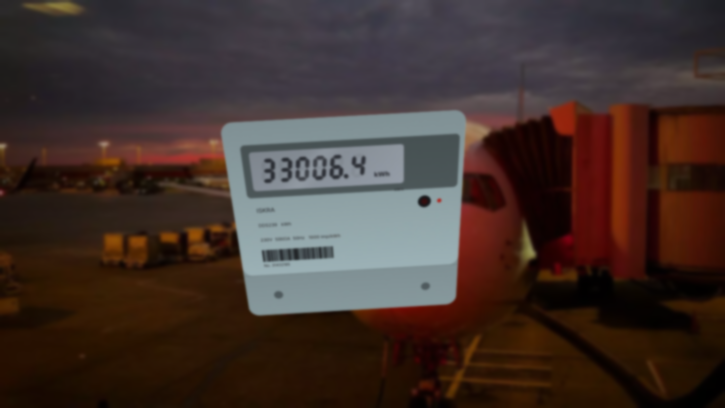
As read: 33006.4 kWh
